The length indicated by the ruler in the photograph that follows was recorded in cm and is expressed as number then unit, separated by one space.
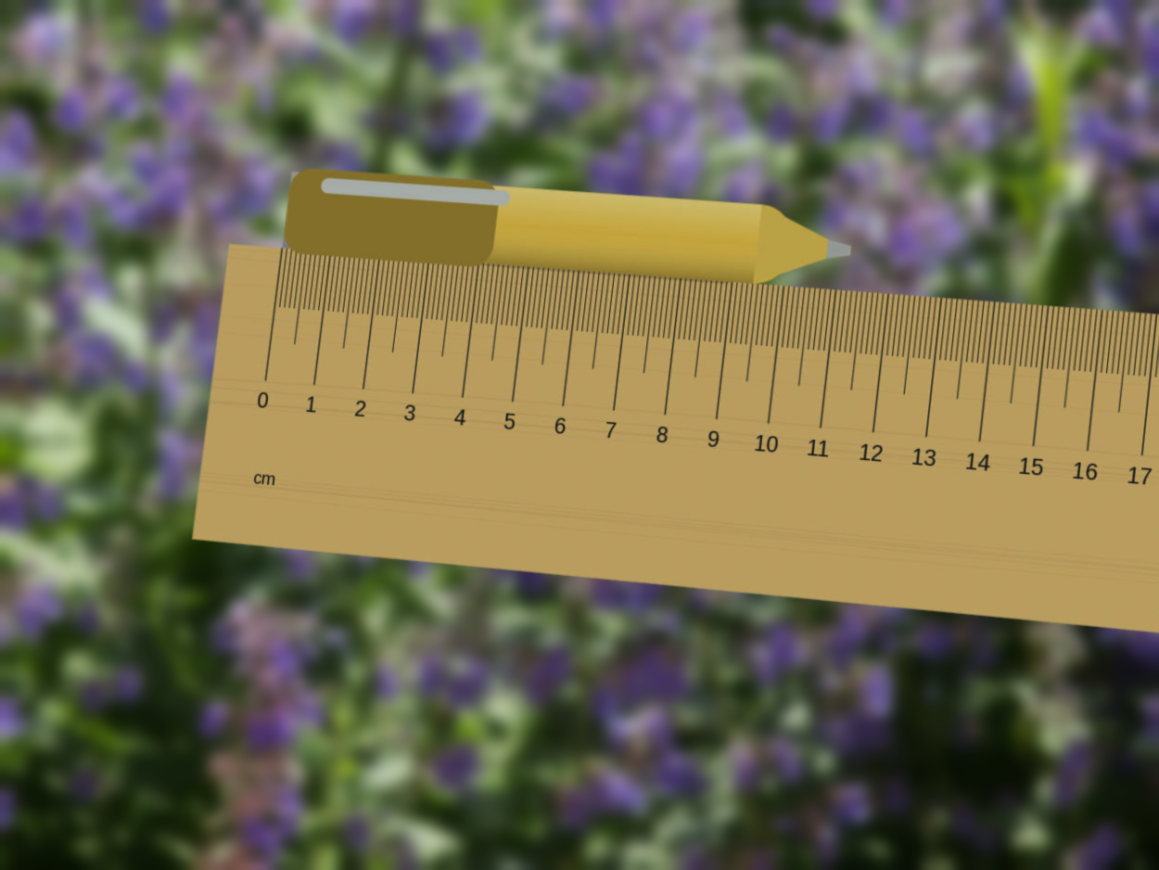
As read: 11.2 cm
